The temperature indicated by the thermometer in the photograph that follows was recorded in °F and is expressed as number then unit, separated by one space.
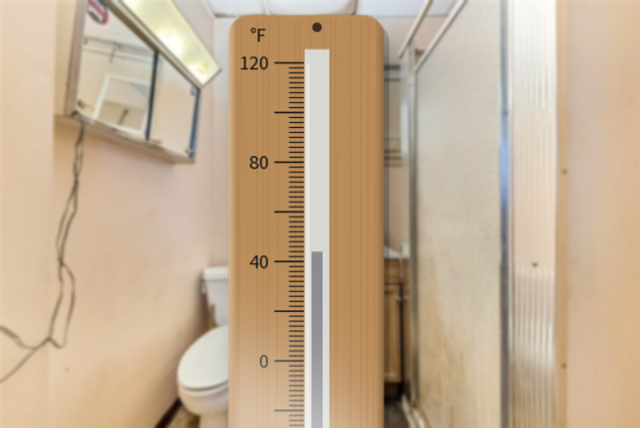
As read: 44 °F
